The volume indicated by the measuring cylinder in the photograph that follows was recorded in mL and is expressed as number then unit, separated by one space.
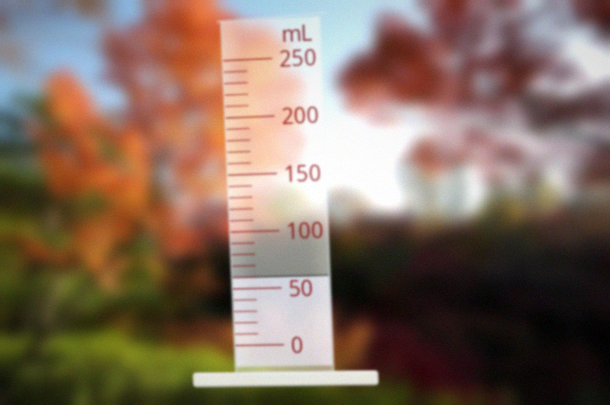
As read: 60 mL
